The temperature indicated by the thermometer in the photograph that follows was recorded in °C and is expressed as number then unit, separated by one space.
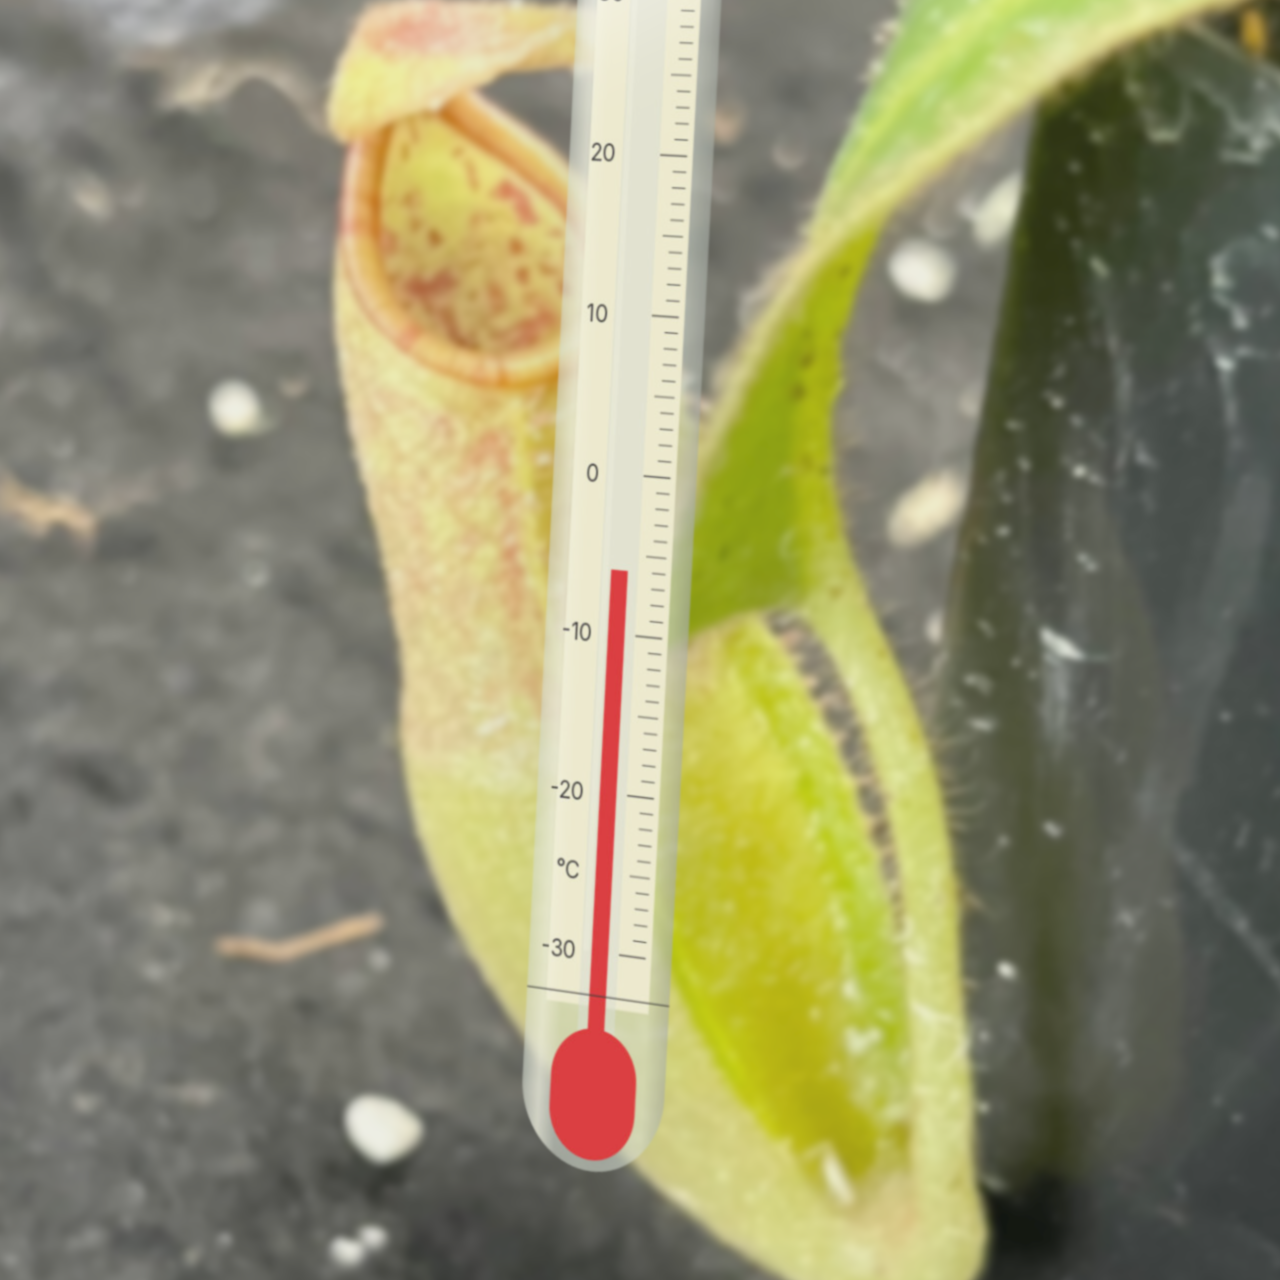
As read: -6 °C
